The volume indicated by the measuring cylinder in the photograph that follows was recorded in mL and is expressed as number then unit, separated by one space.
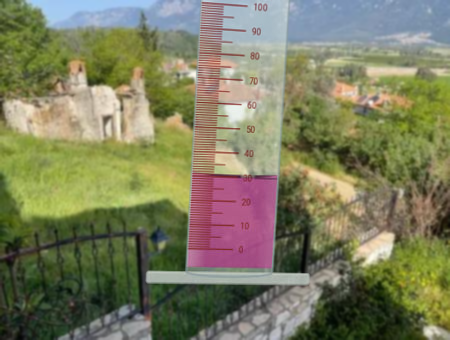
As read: 30 mL
